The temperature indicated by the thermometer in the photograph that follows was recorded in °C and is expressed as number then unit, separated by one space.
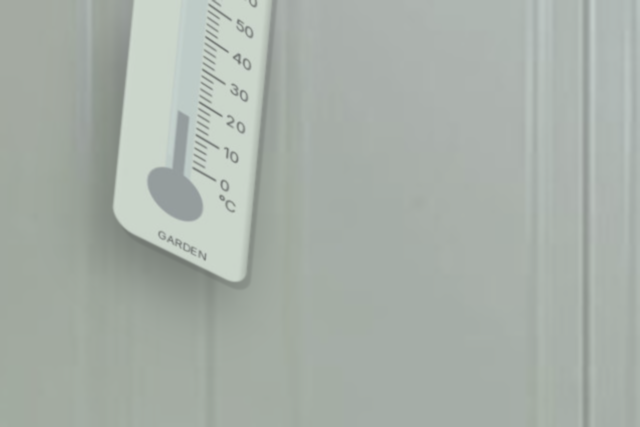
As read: 14 °C
